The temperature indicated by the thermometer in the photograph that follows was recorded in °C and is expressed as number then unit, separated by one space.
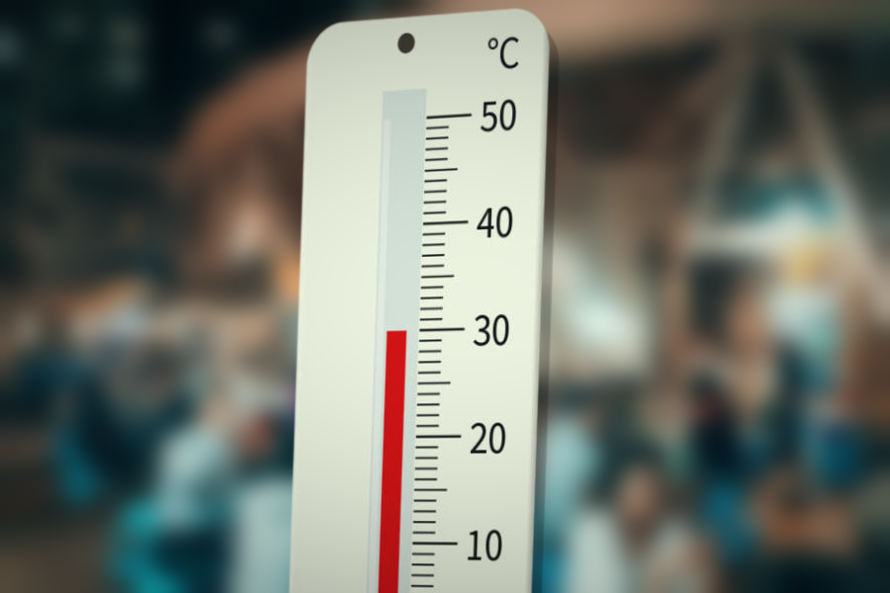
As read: 30 °C
